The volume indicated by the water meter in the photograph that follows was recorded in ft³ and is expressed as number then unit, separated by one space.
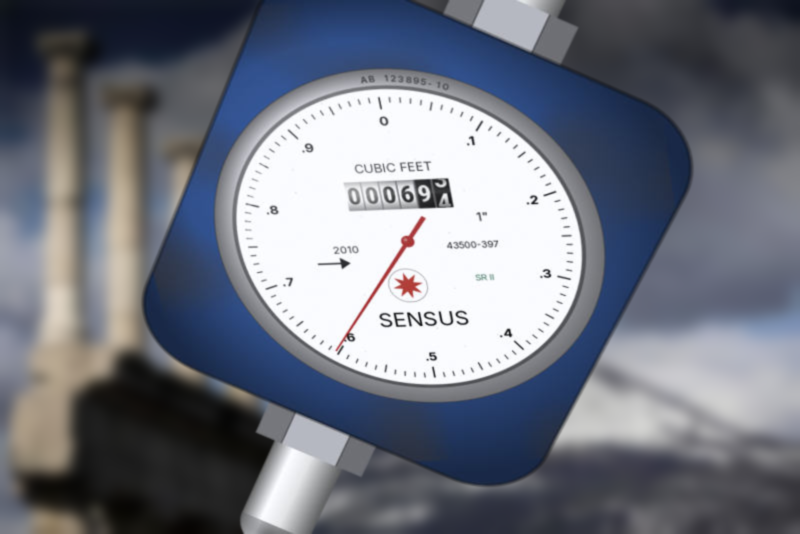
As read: 693.60 ft³
